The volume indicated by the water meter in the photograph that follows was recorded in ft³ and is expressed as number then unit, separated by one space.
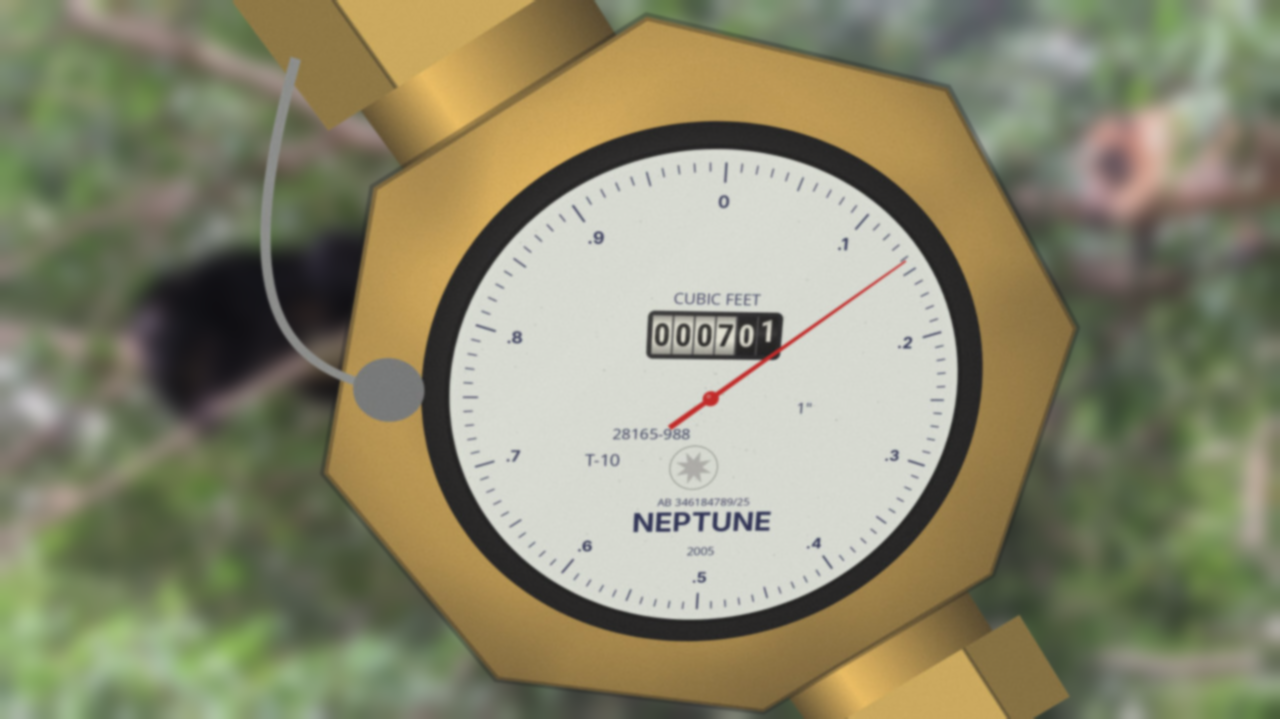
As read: 701.14 ft³
